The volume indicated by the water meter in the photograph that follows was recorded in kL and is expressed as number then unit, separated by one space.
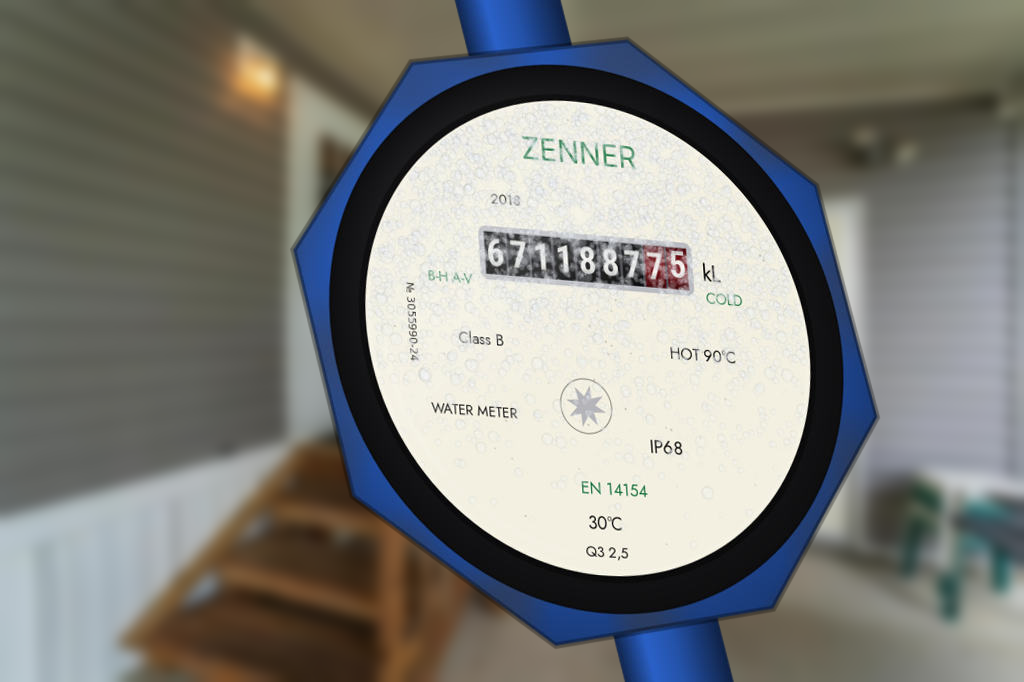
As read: 6711887.75 kL
